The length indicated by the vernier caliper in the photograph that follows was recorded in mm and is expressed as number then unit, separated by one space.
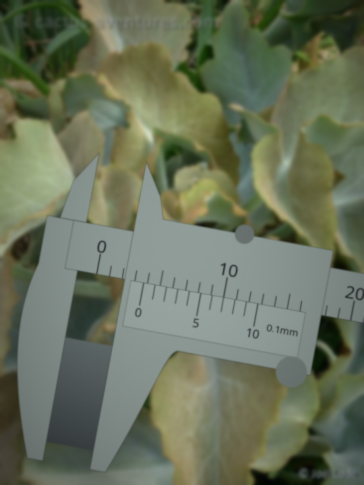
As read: 3.7 mm
